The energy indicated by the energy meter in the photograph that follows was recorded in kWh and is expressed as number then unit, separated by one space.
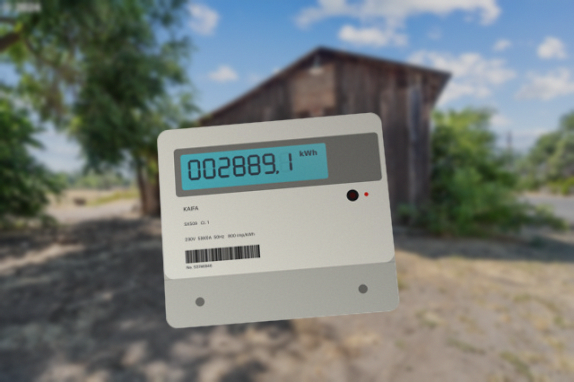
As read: 2889.1 kWh
